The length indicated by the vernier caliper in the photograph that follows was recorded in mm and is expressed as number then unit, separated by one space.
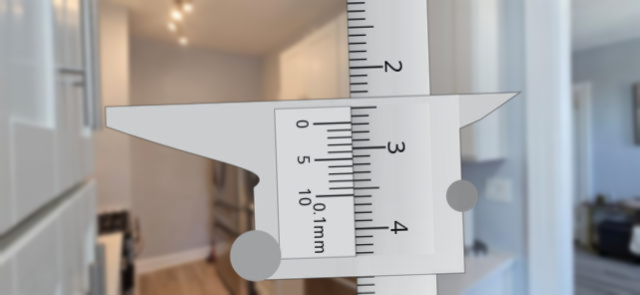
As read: 26.8 mm
